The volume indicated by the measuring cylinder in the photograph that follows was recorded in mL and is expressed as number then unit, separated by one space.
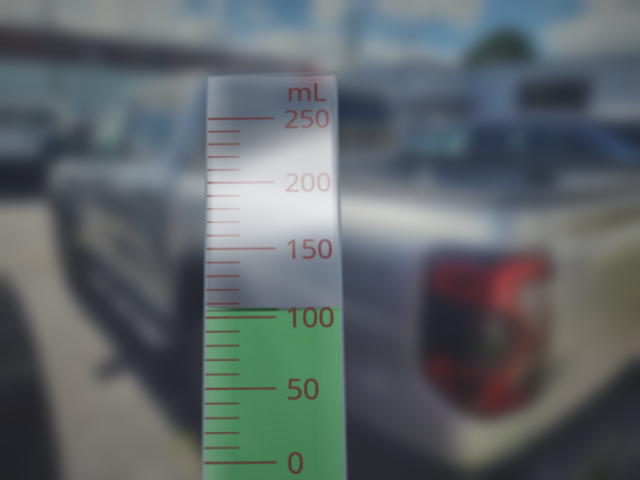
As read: 105 mL
